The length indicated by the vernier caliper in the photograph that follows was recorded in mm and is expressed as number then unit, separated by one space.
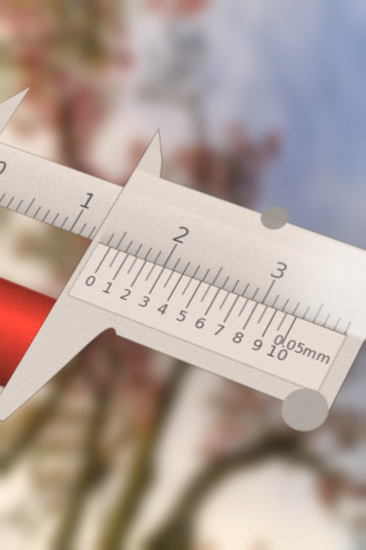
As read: 14.4 mm
